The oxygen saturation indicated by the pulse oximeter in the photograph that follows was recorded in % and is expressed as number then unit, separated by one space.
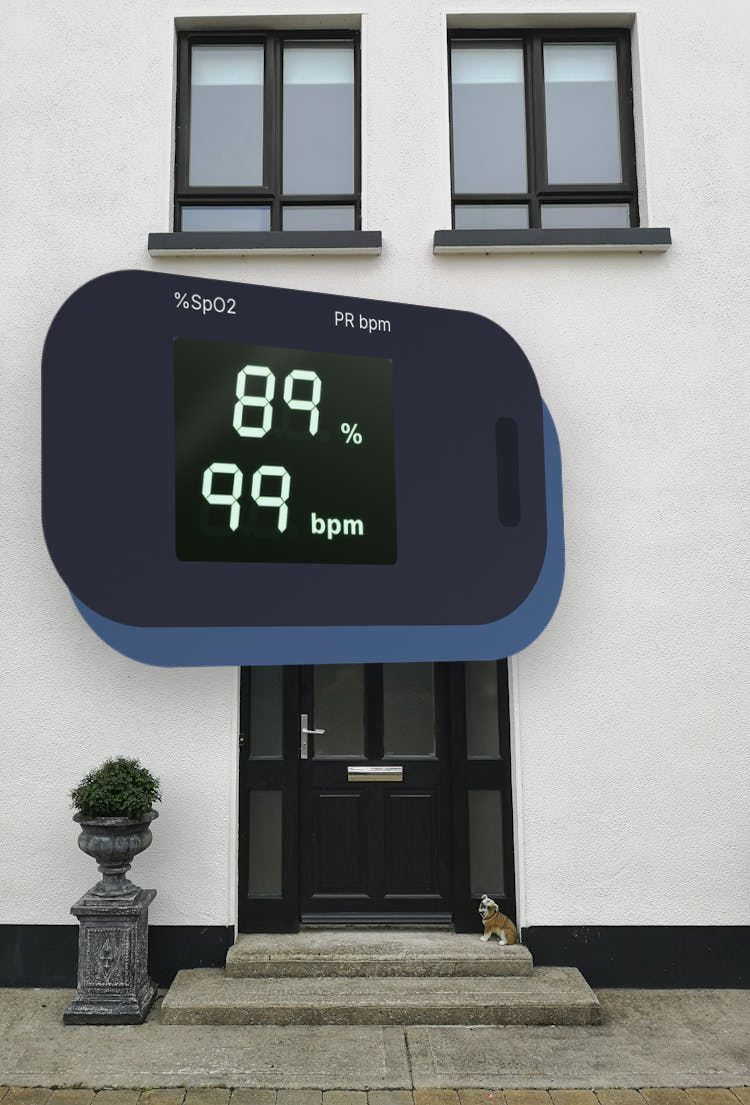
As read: 89 %
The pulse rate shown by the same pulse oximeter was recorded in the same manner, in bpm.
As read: 99 bpm
